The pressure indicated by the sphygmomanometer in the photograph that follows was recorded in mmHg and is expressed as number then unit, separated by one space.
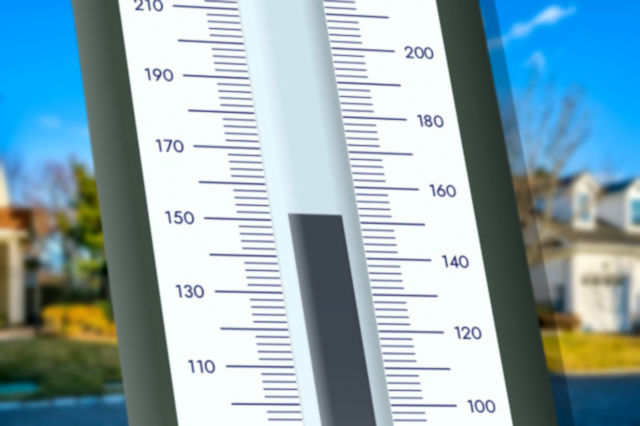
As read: 152 mmHg
